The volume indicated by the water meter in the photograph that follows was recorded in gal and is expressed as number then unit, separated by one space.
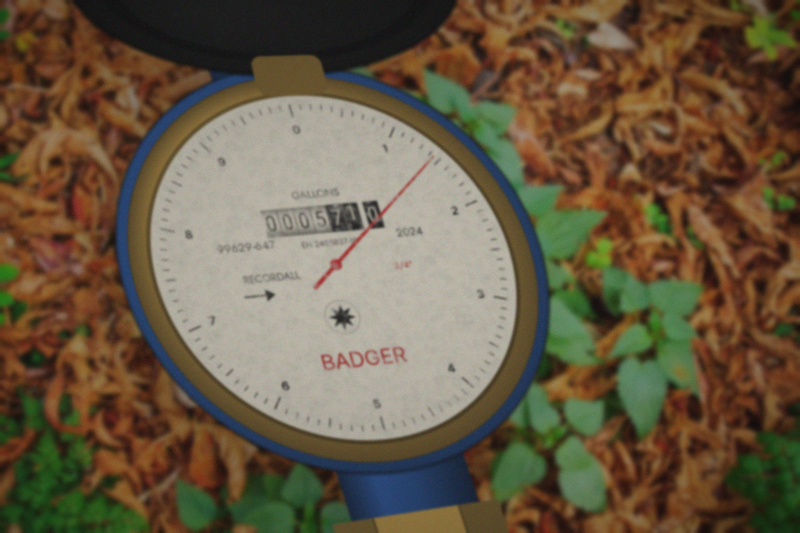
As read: 5711.4 gal
